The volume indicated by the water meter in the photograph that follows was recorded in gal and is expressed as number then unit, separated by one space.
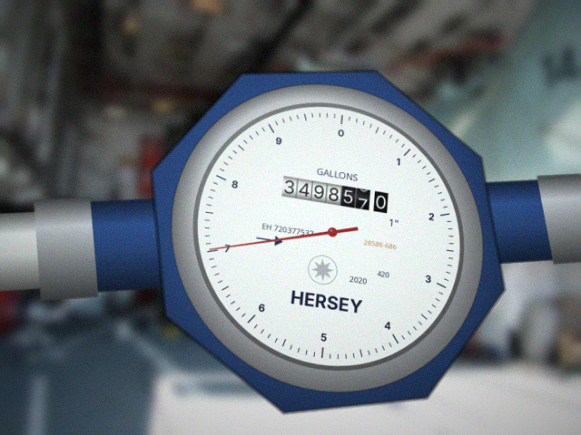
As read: 3498567.0 gal
